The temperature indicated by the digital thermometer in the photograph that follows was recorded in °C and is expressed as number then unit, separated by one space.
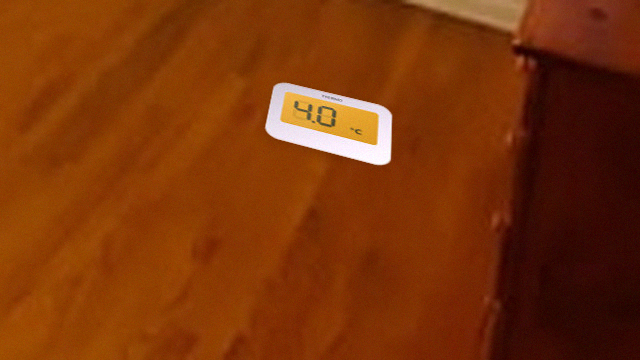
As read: 4.0 °C
